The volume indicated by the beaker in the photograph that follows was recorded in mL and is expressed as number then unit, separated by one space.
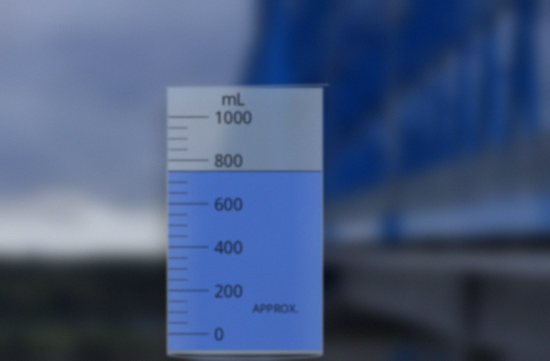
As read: 750 mL
